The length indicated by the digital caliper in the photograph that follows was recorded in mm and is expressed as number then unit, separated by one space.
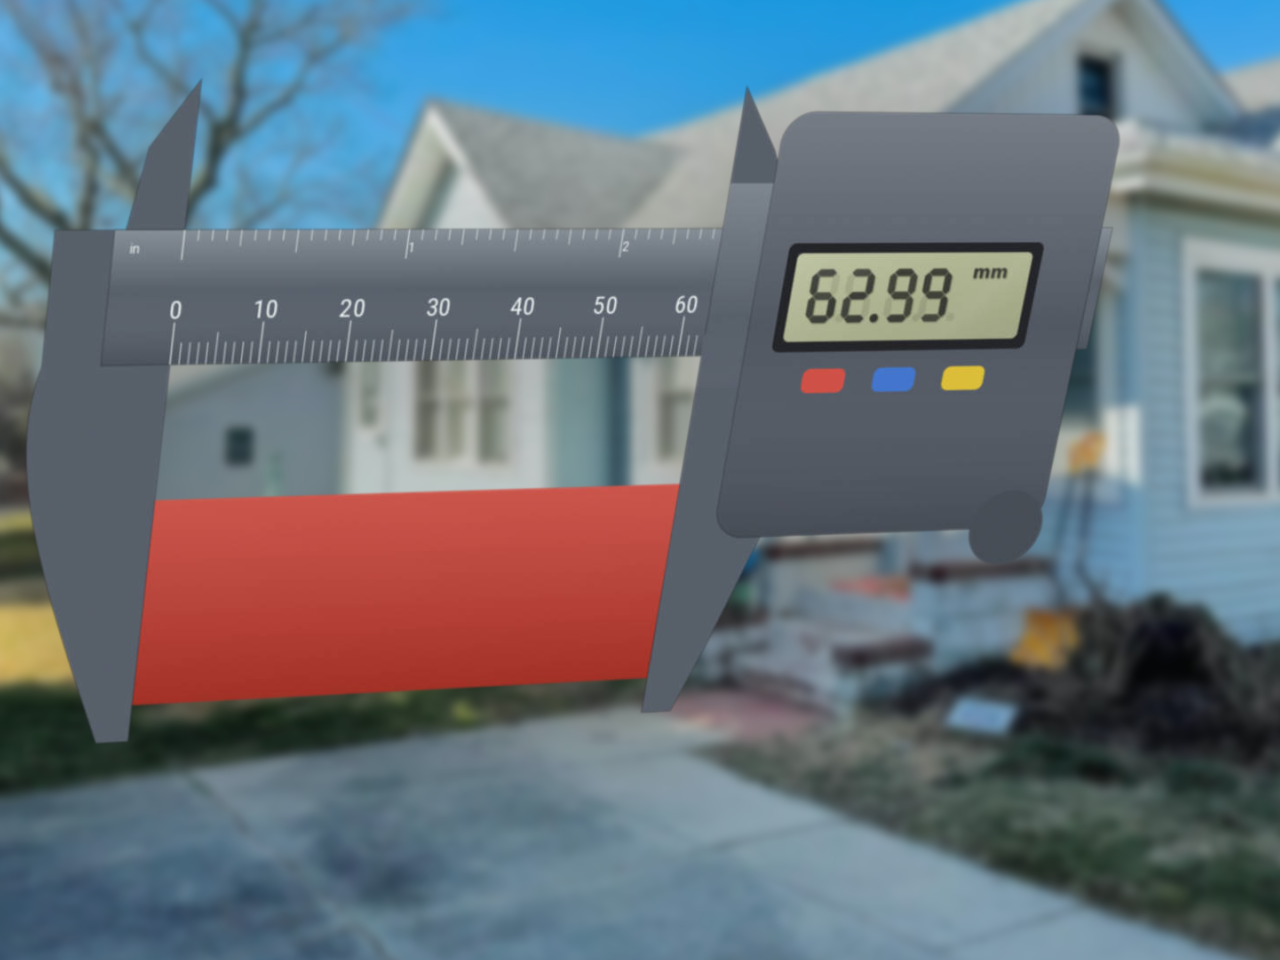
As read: 62.99 mm
